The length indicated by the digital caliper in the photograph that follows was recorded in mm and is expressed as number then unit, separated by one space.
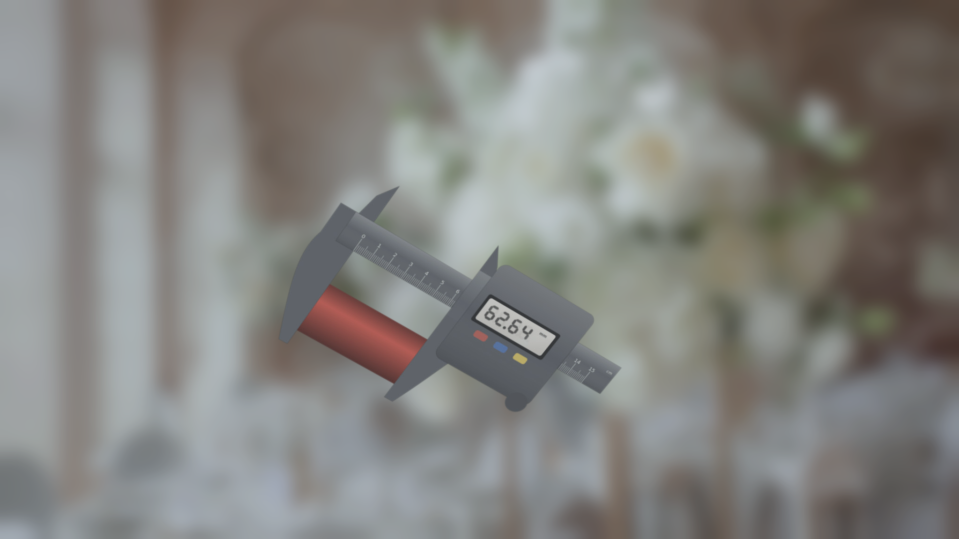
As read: 62.64 mm
